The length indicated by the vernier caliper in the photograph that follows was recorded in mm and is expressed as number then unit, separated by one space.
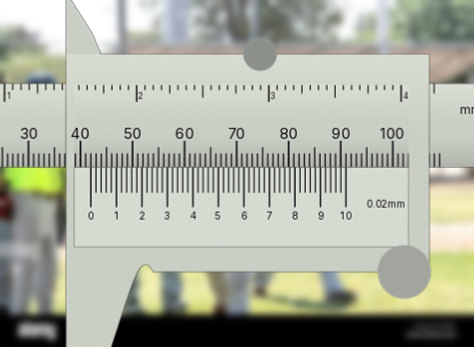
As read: 42.0 mm
